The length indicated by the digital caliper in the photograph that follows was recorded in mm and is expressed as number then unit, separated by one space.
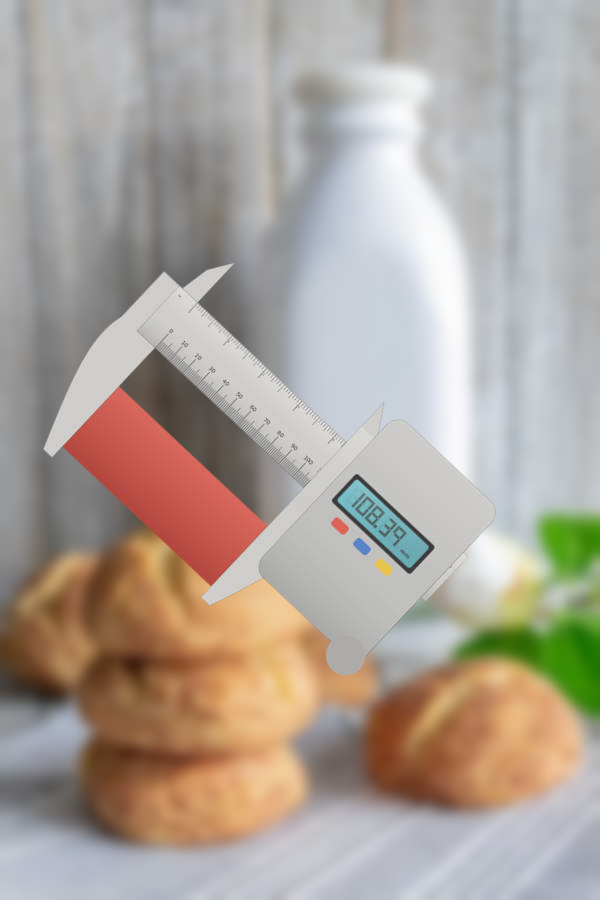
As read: 108.39 mm
